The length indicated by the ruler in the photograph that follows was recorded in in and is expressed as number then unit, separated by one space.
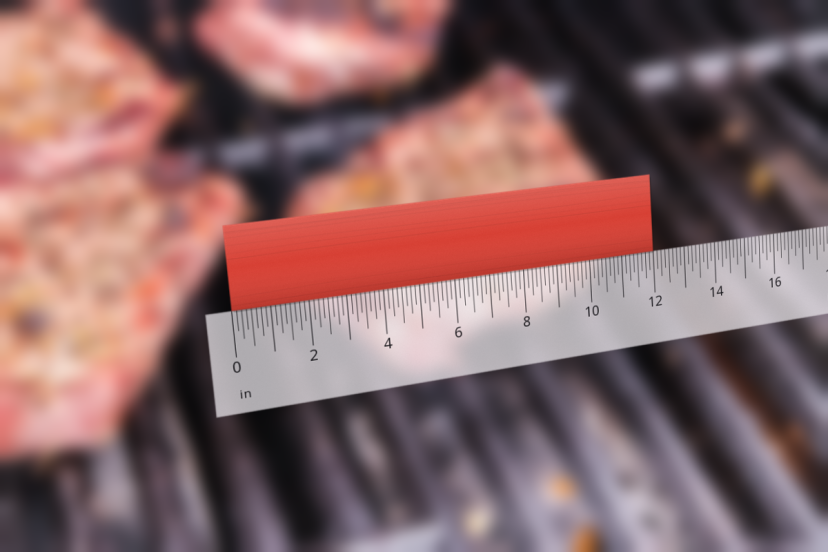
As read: 12 in
